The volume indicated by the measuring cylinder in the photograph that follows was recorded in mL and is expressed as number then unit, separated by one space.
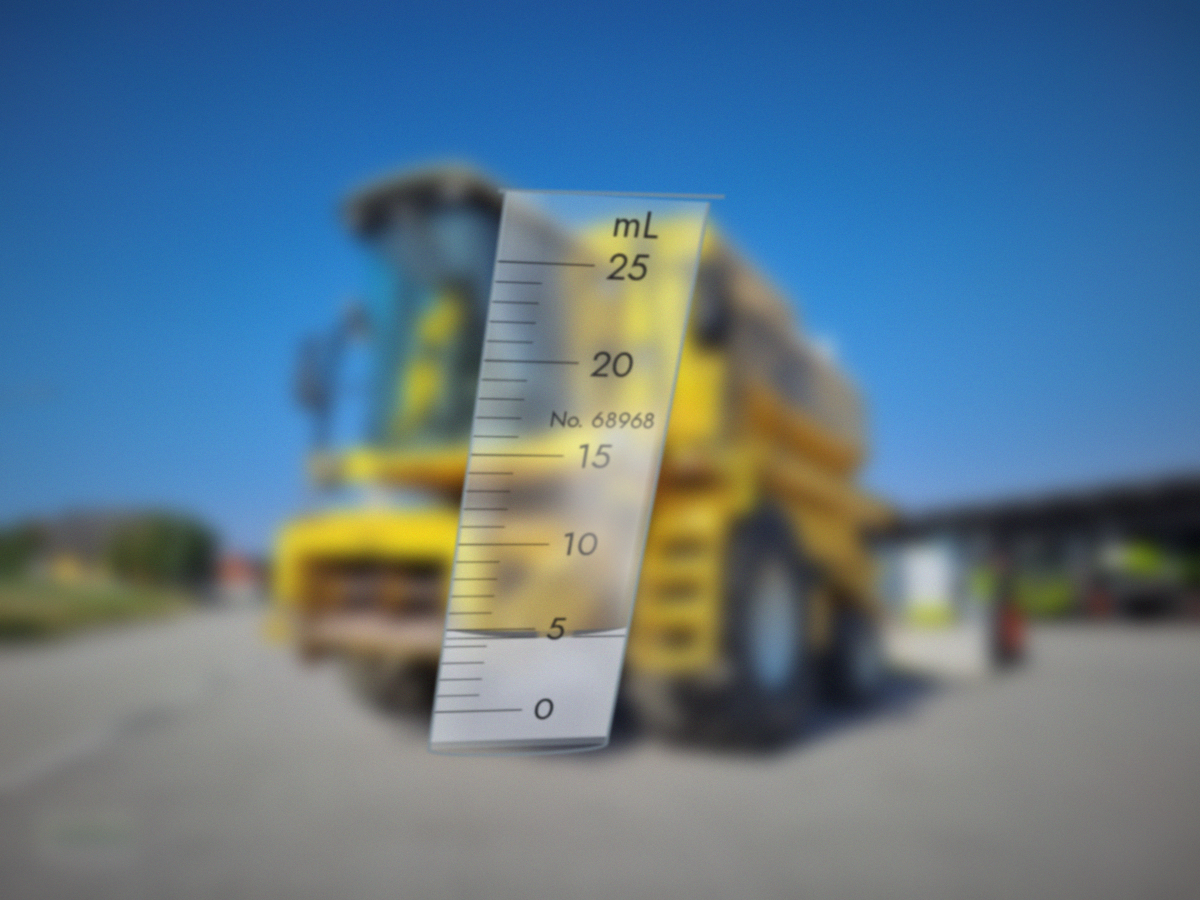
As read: 4.5 mL
